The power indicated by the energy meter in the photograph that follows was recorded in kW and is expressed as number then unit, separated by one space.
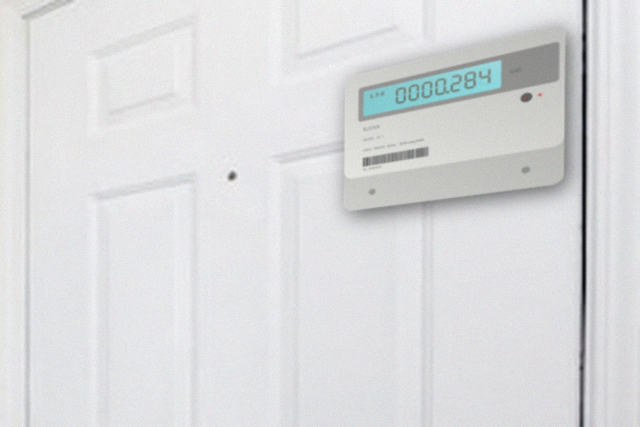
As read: 0.284 kW
